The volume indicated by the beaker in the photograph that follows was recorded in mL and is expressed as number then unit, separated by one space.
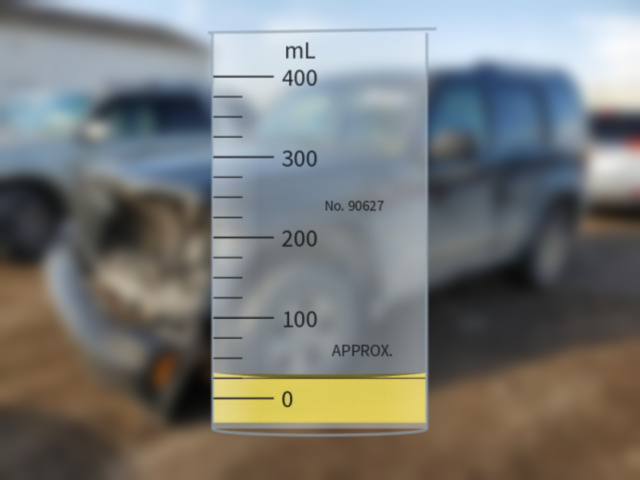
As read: 25 mL
